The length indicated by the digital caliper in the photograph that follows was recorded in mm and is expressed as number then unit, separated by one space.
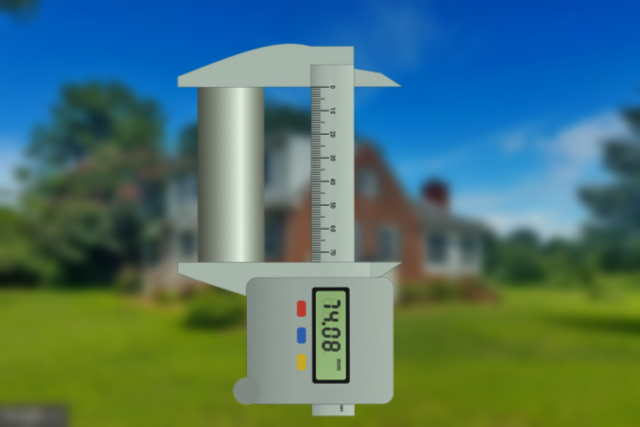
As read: 74.08 mm
